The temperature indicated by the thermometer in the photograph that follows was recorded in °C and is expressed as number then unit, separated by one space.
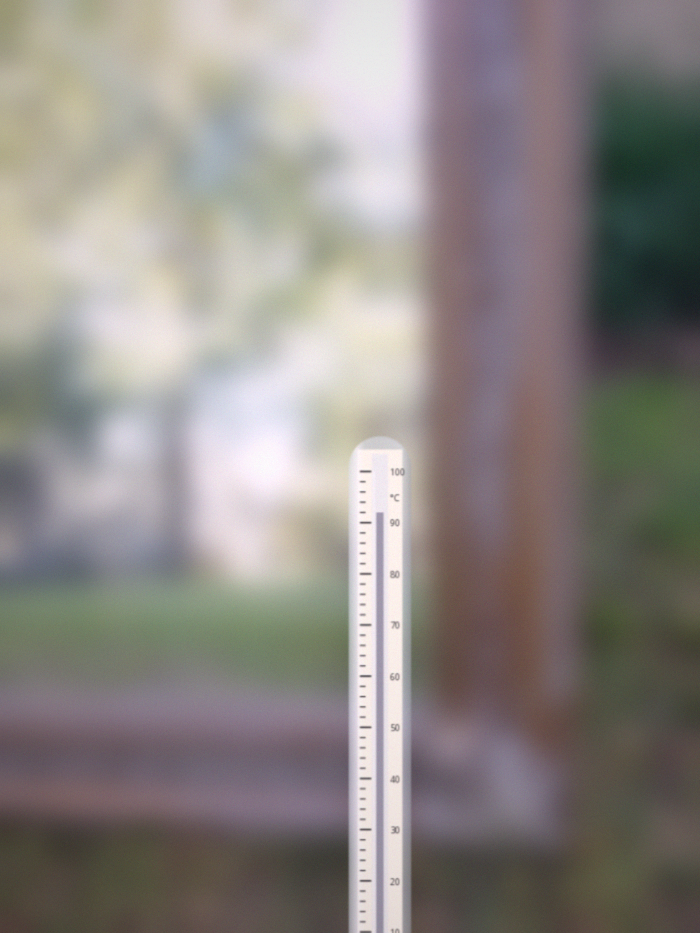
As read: 92 °C
